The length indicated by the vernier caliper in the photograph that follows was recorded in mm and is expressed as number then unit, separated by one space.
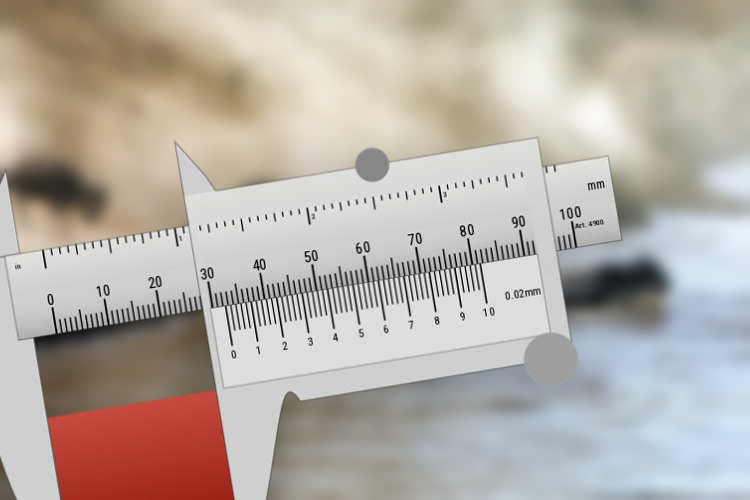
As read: 32.5 mm
